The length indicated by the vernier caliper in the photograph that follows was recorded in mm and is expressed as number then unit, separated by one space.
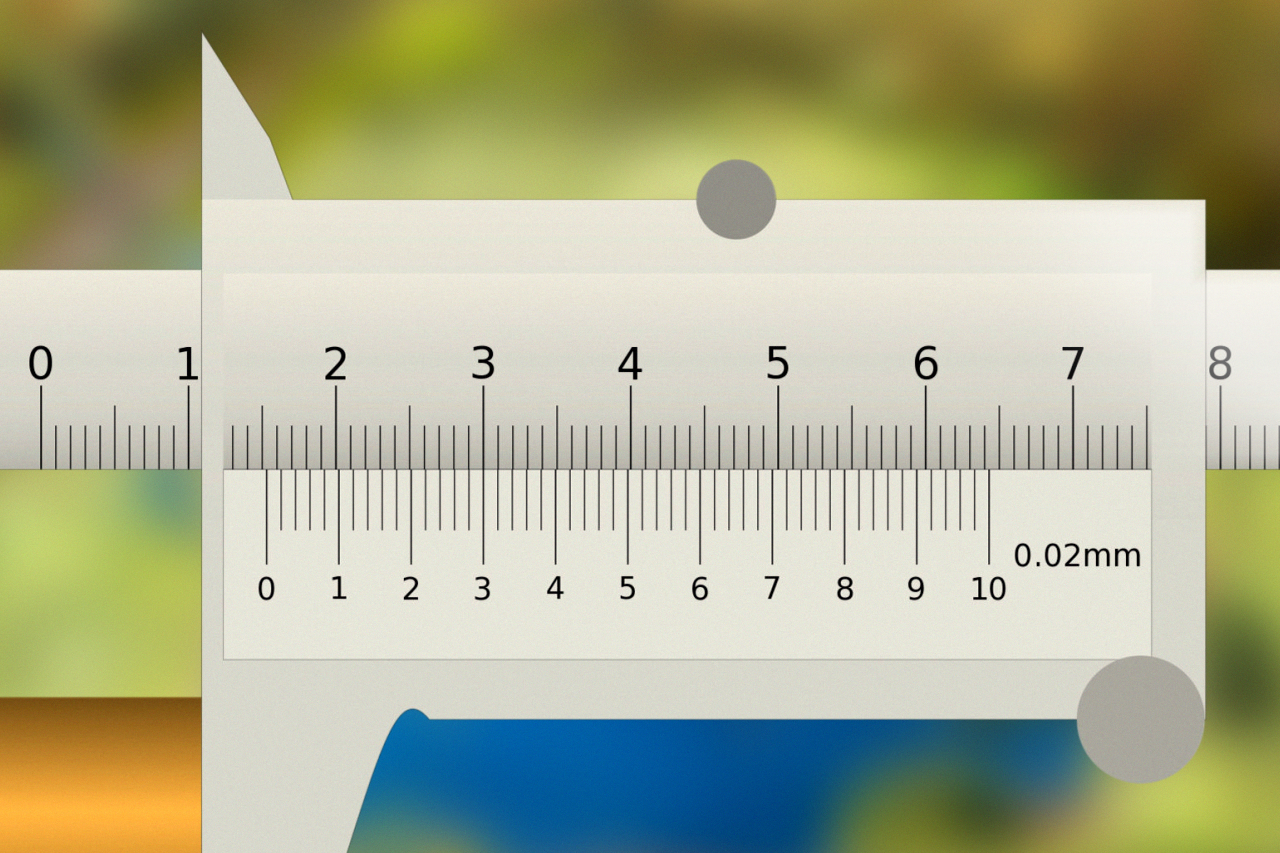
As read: 15.3 mm
